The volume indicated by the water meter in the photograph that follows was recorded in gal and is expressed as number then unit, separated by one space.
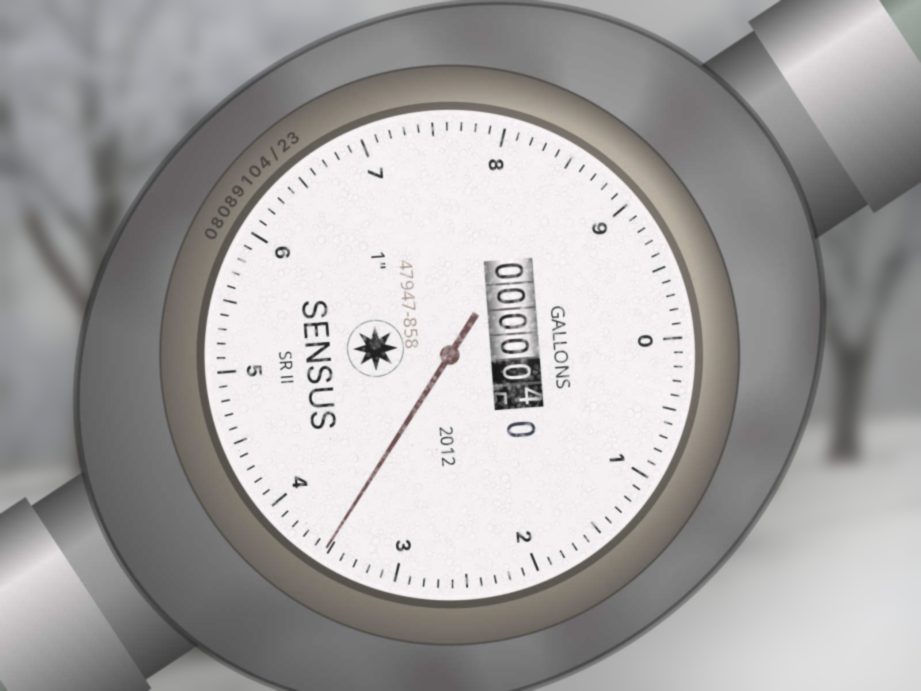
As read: 43.5 gal
